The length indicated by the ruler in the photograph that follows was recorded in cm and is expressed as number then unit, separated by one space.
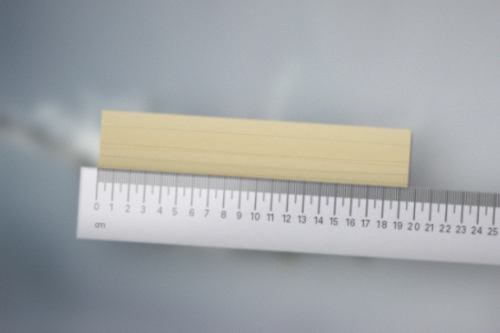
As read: 19.5 cm
